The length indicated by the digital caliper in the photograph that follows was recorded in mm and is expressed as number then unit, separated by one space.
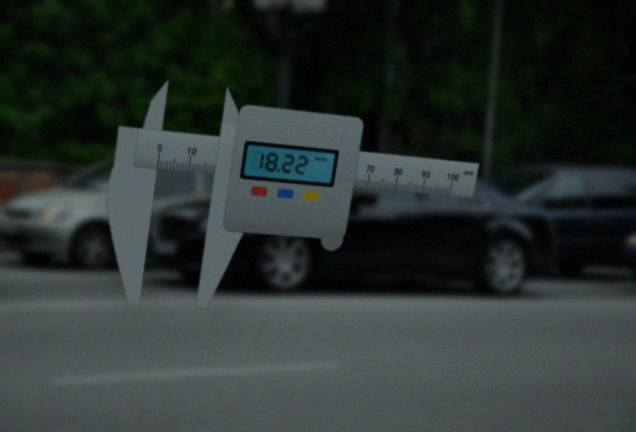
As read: 18.22 mm
